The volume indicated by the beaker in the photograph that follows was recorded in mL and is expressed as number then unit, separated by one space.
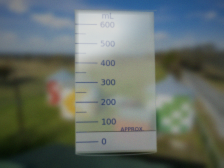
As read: 50 mL
